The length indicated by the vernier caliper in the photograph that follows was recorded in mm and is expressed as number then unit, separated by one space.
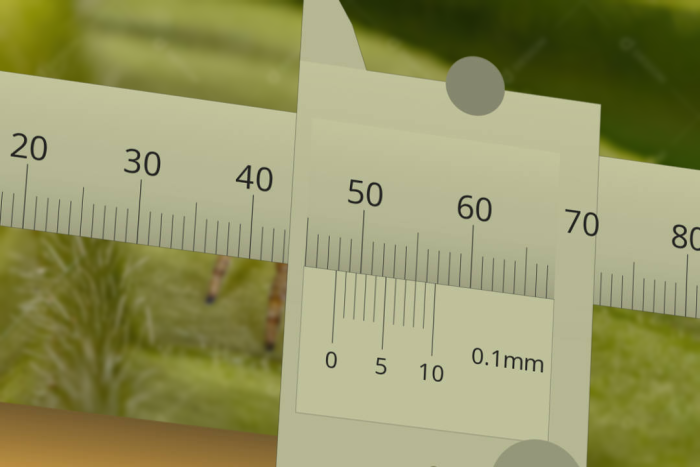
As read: 47.8 mm
